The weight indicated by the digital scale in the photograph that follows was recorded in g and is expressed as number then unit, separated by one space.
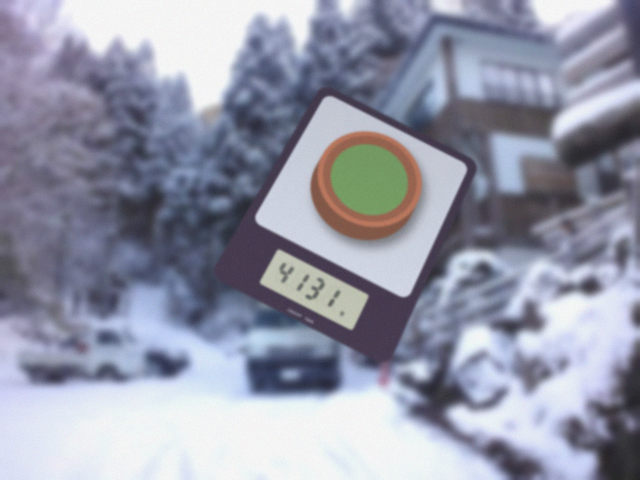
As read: 4131 g
